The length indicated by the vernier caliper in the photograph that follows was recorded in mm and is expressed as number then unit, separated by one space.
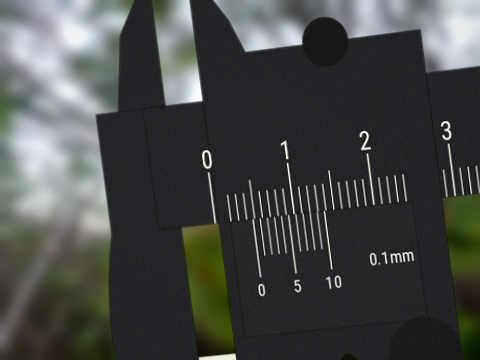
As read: 4.8 mm
